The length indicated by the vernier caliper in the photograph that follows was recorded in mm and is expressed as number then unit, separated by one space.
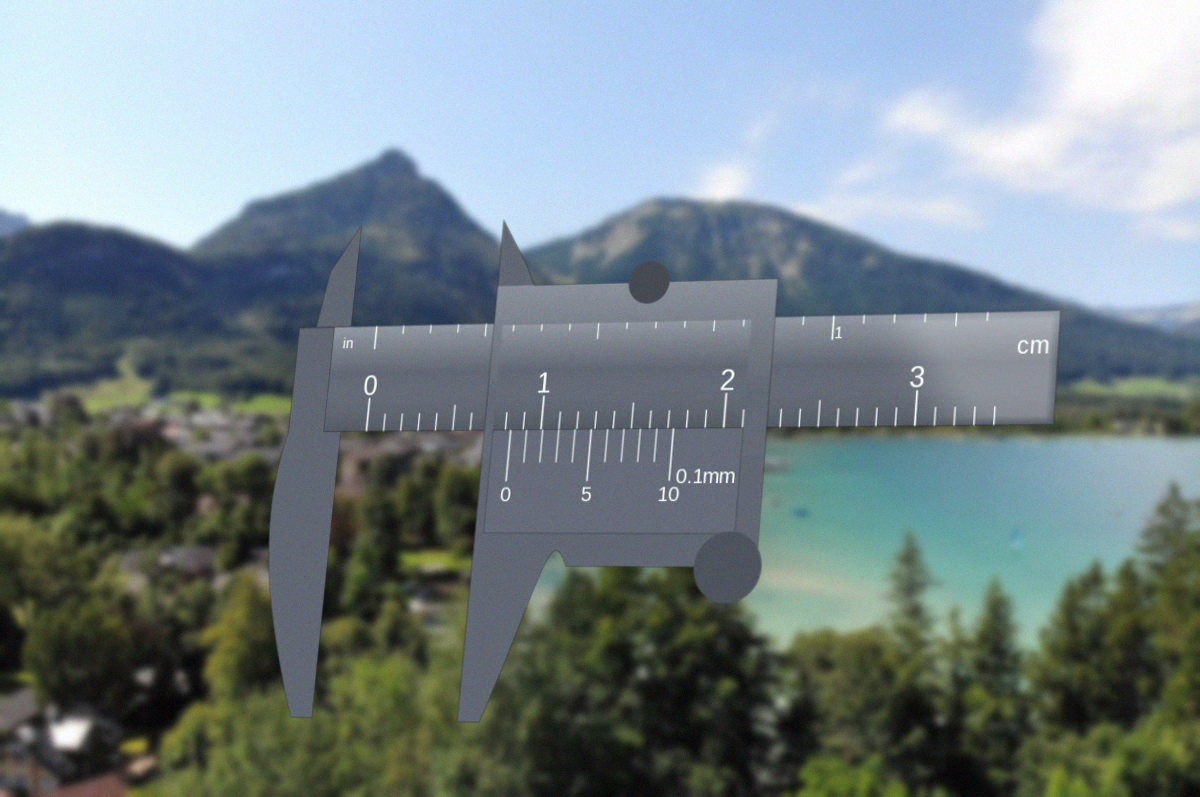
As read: 8.3 mm
